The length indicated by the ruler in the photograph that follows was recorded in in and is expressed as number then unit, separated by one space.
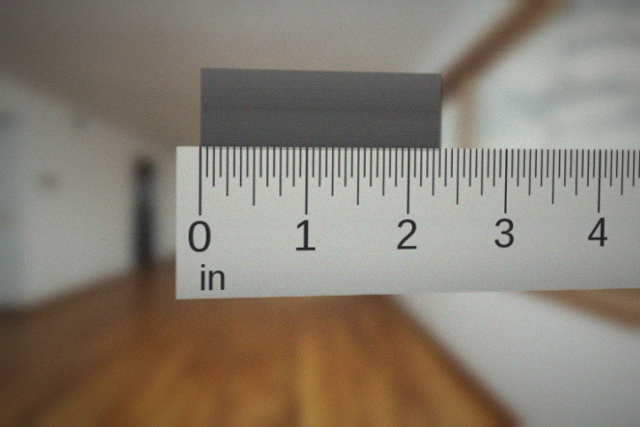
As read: 2.3125 in
